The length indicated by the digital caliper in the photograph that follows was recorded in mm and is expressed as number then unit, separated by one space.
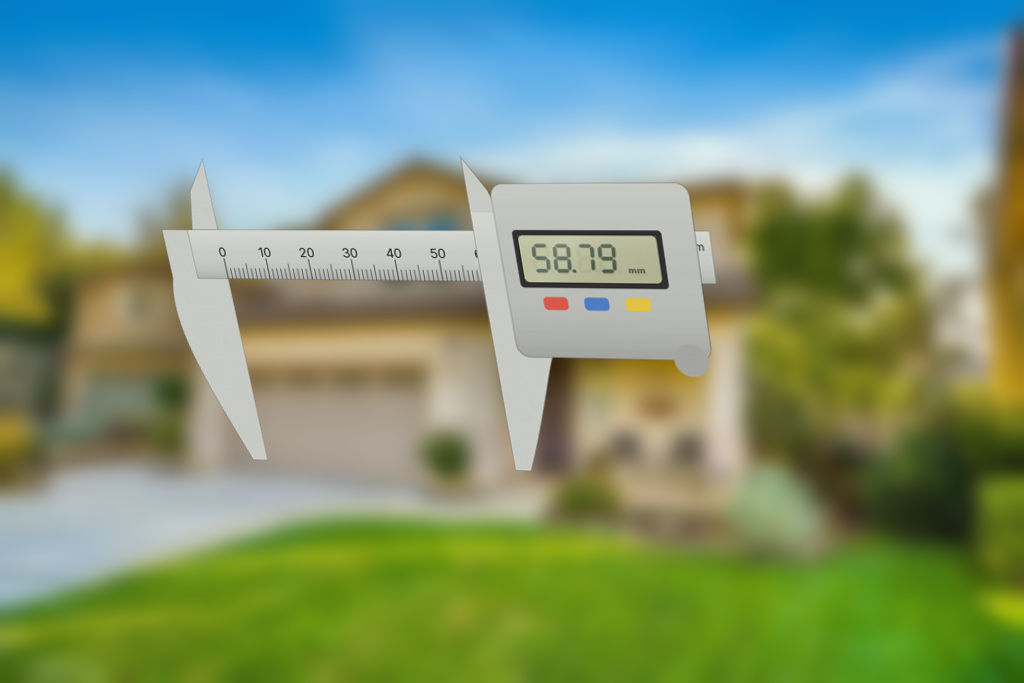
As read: 58.79 mm
